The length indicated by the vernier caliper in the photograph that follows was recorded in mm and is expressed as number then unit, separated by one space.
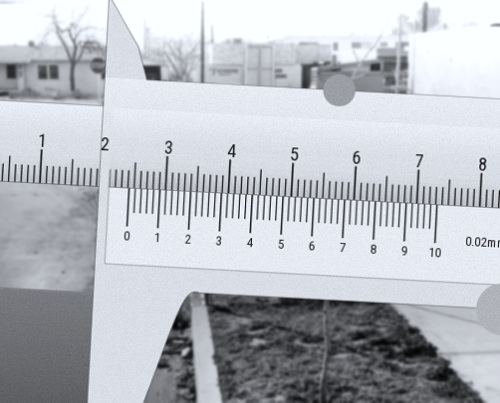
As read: 24.2 mm
